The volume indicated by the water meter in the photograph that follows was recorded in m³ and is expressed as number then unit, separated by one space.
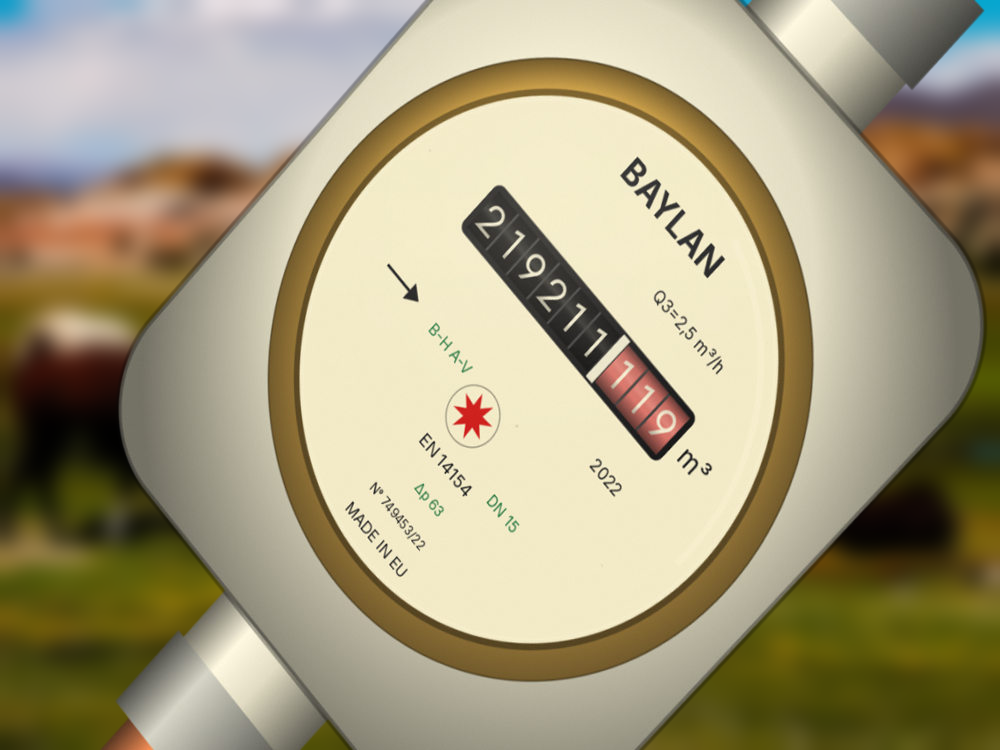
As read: 219211.119 m³
